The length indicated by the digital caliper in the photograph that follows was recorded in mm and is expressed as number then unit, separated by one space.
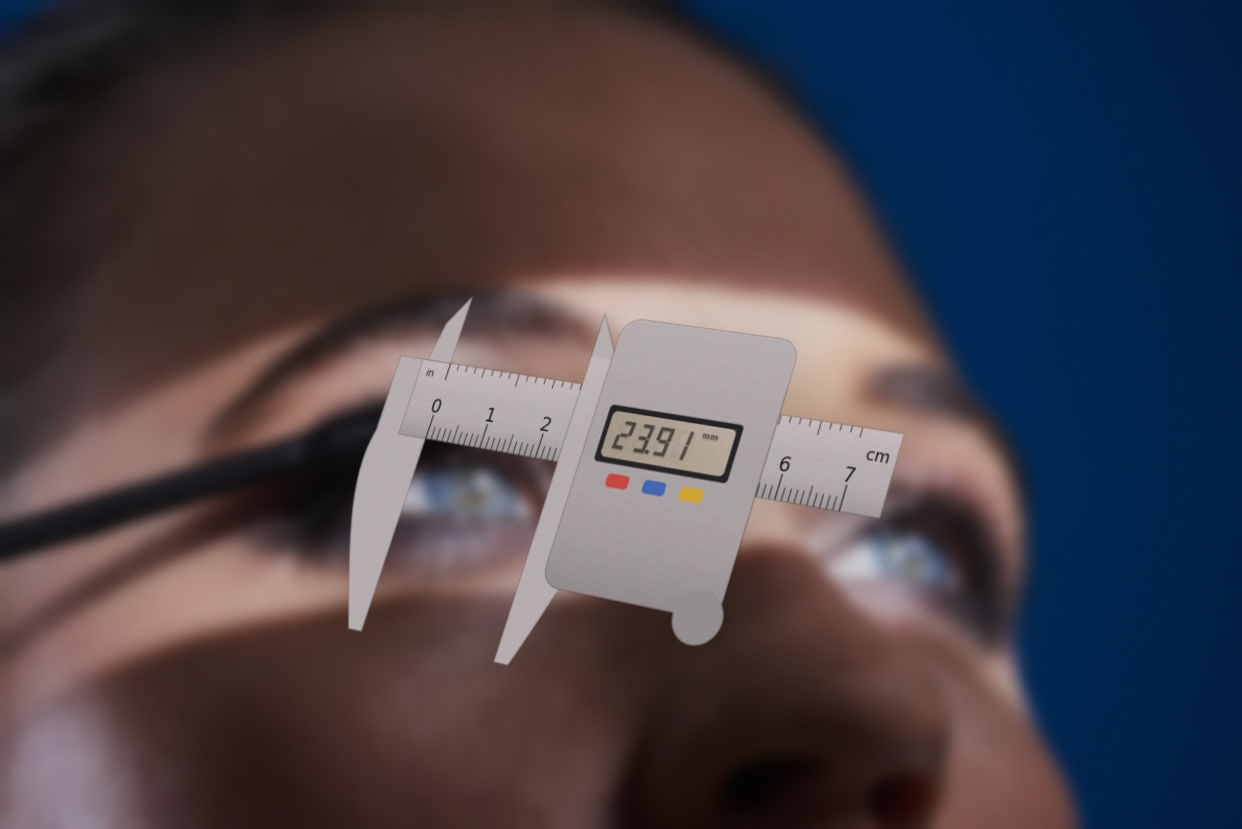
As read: 23.91 mm
